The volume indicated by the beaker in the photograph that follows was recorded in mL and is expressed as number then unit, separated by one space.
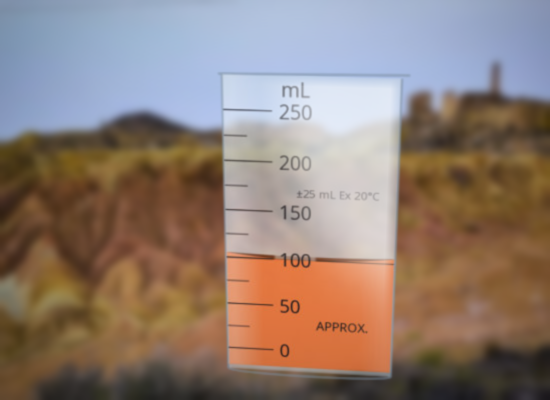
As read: 100 mL
